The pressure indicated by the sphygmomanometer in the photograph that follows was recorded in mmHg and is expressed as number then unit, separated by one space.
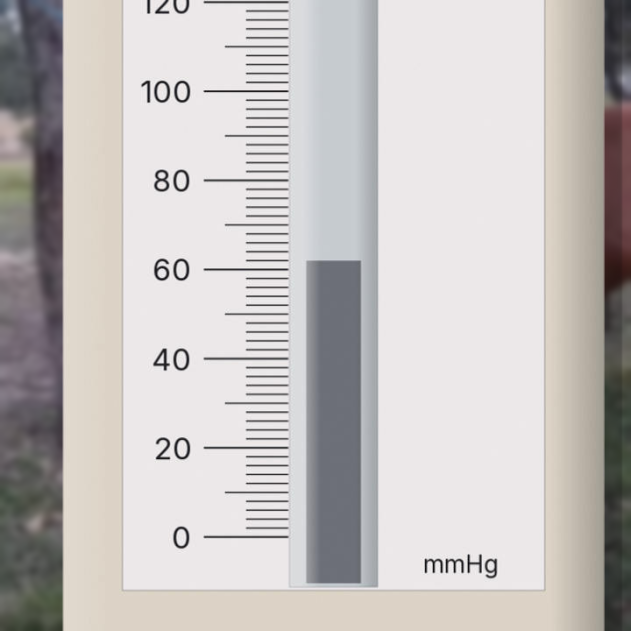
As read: 62 mmHg
